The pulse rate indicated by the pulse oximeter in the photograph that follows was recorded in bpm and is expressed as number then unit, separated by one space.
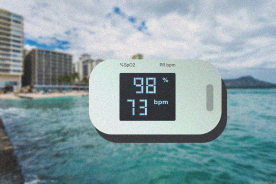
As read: 73 bpm
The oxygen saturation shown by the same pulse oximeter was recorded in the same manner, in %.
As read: 98 %
